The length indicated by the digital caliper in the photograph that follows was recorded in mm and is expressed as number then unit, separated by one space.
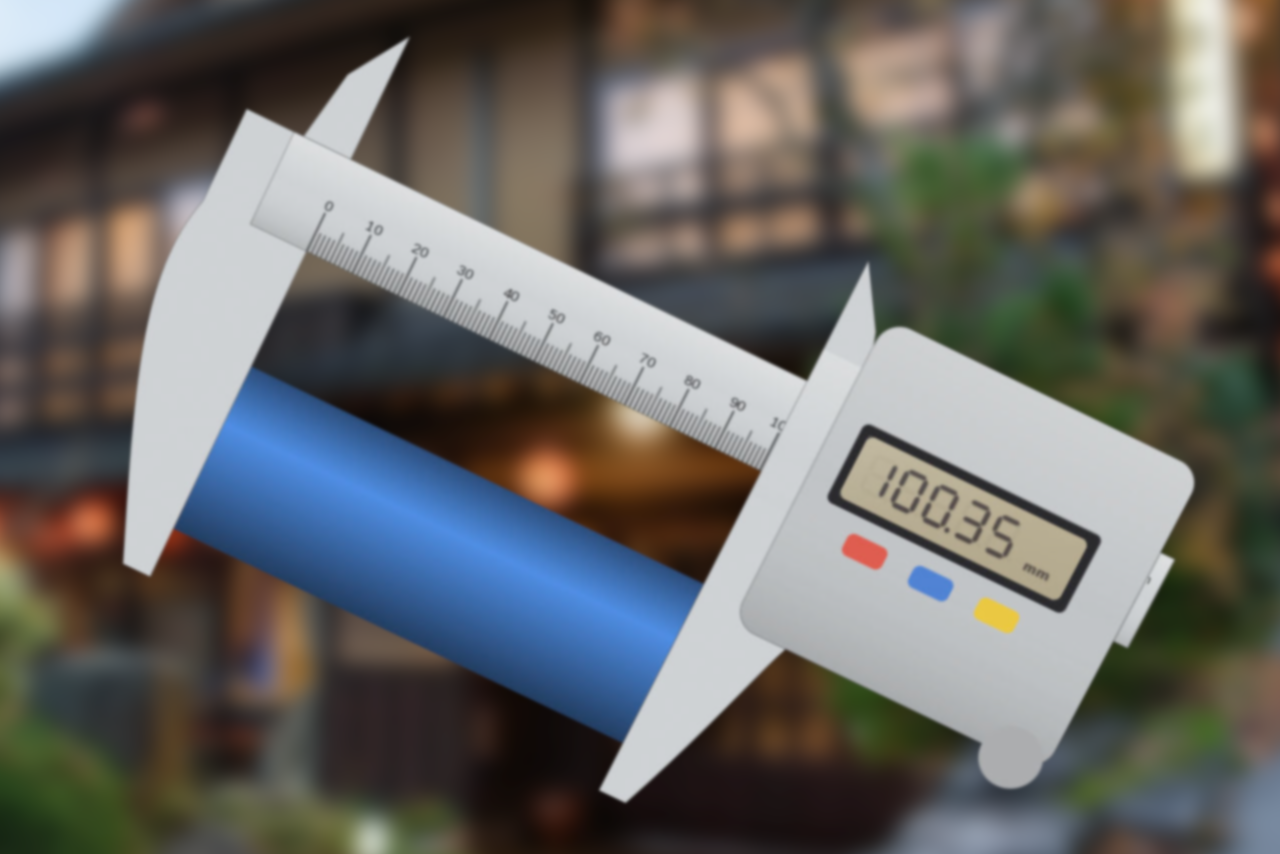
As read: 100.35 mm
